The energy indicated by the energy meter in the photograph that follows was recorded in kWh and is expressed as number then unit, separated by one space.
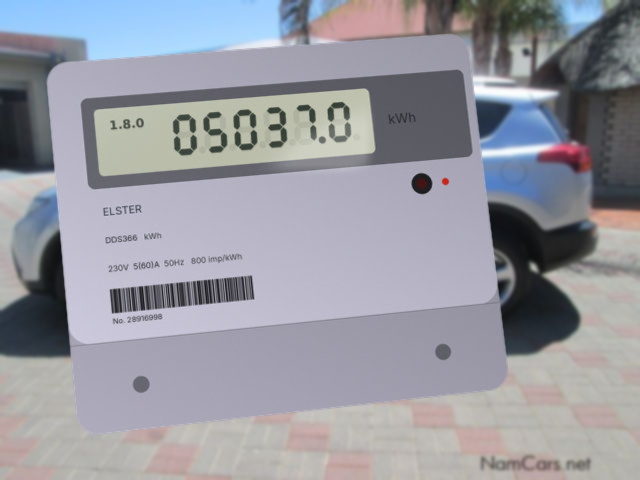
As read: 5037.0 kWh
